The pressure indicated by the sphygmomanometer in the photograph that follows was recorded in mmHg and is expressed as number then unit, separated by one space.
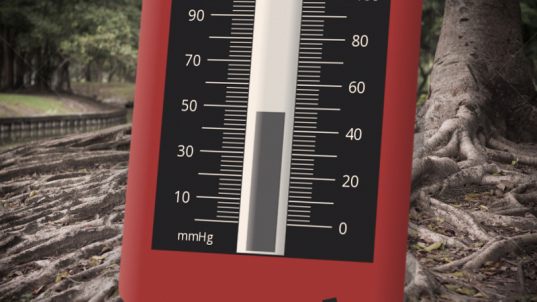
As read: 48 mmHg
